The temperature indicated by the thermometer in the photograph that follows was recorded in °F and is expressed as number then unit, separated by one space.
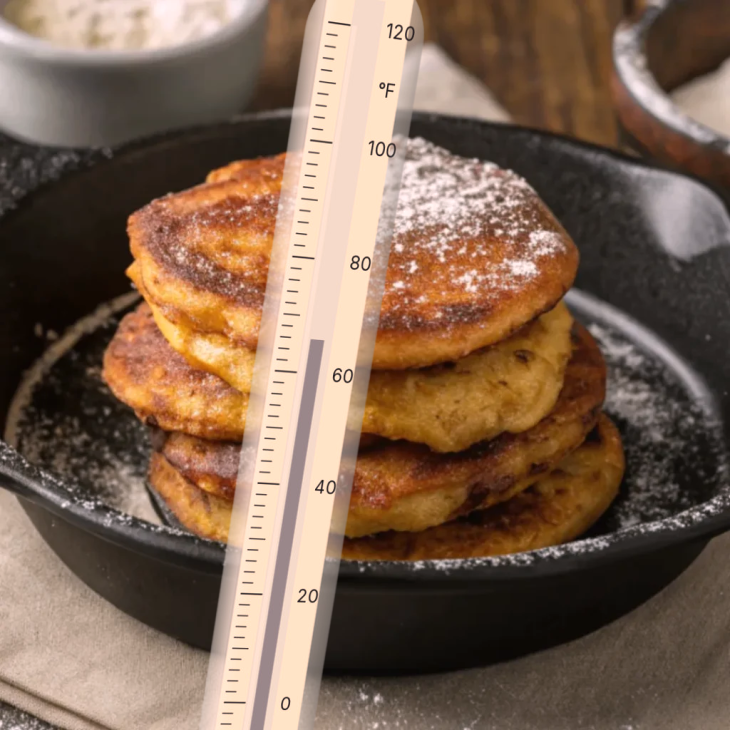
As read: 66 °F
